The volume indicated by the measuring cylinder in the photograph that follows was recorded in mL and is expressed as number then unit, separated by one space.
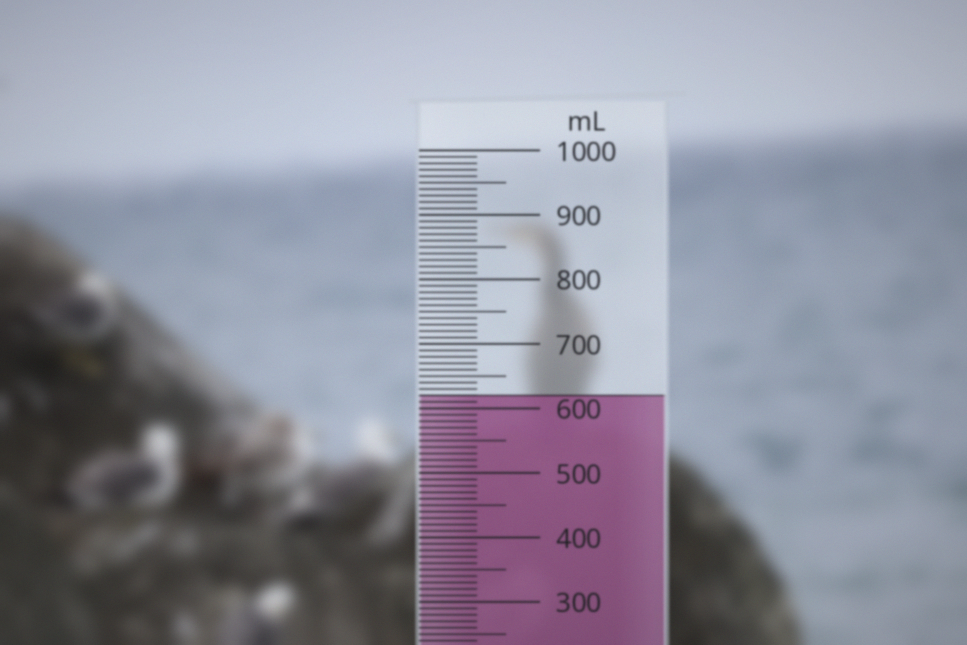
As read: 620 mL
